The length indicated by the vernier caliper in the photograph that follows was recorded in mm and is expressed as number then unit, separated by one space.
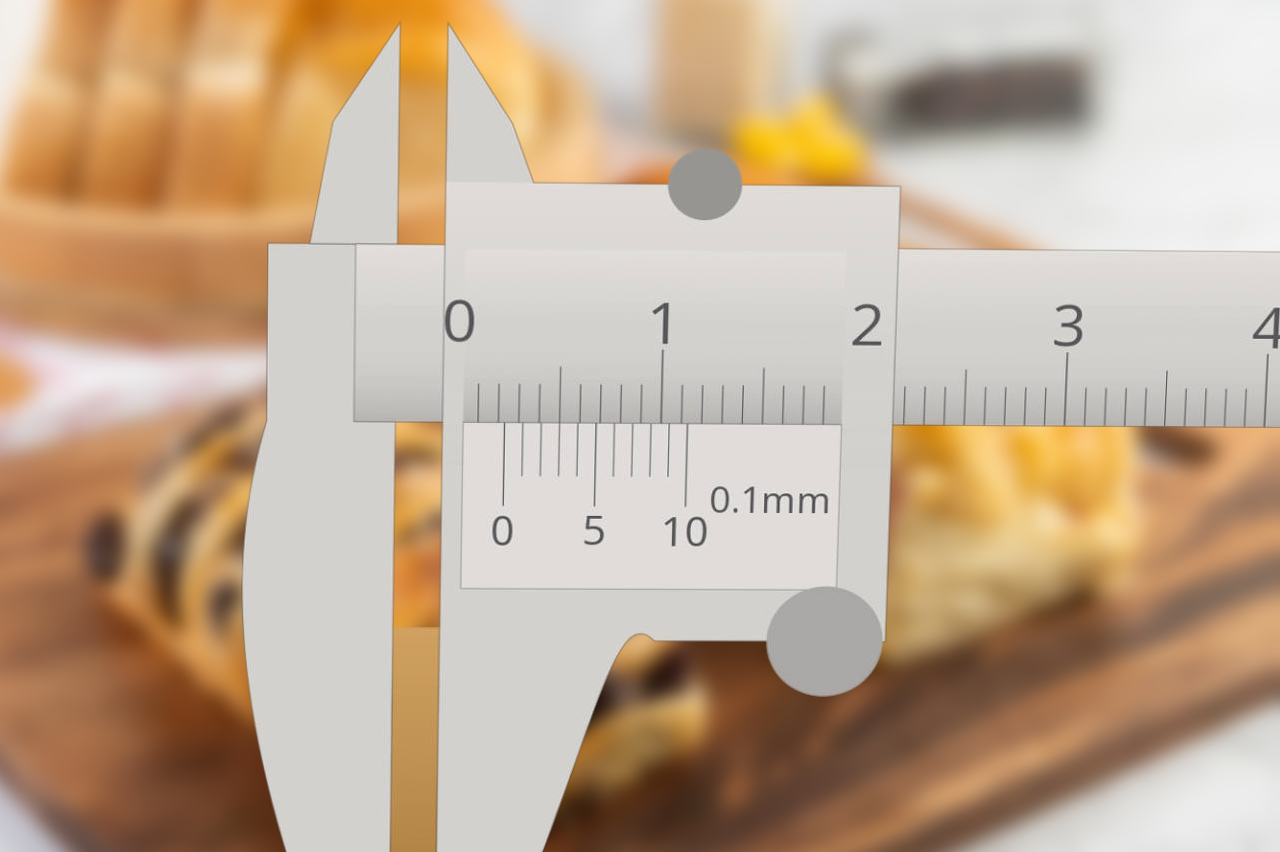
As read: 2.3 mm
